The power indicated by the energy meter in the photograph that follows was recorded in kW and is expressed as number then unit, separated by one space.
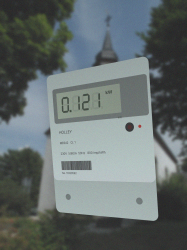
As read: 0.121 kW
